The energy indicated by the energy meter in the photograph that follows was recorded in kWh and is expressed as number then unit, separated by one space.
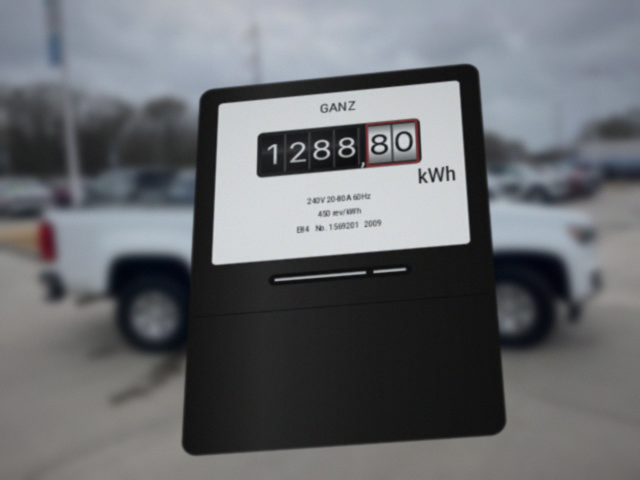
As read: 1288.80 kWh
